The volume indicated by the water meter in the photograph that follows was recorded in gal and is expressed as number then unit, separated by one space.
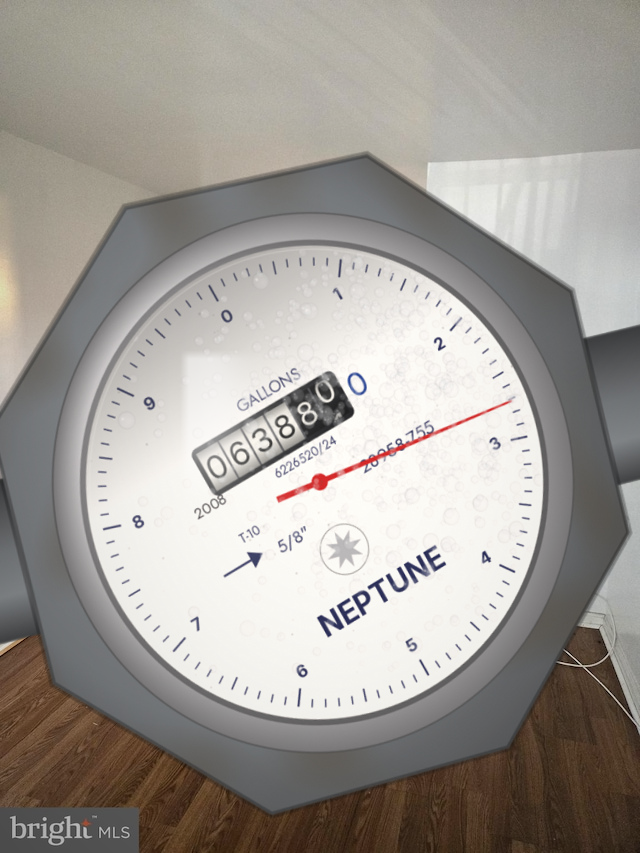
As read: 638802.7 gal
